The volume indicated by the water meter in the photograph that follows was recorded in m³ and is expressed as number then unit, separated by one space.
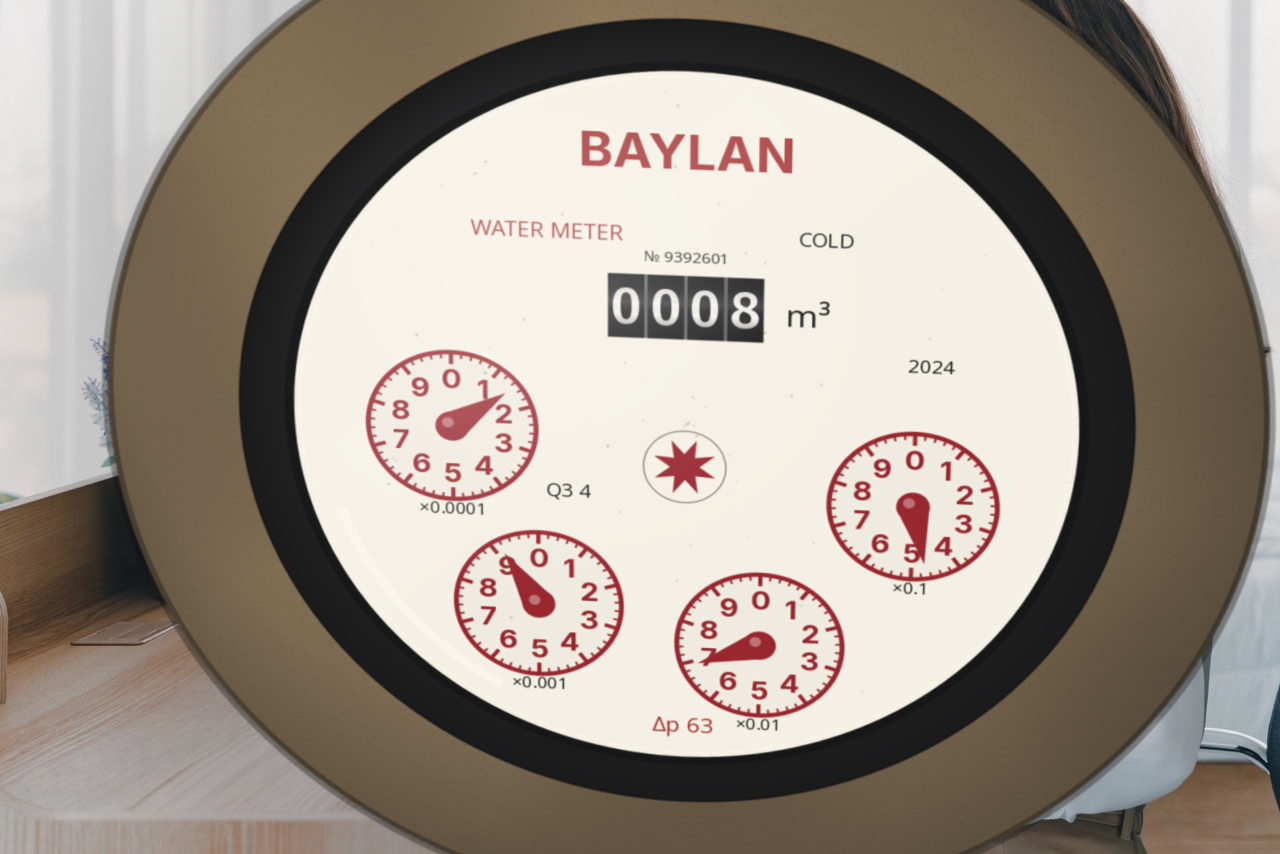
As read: 8.4691 m³
